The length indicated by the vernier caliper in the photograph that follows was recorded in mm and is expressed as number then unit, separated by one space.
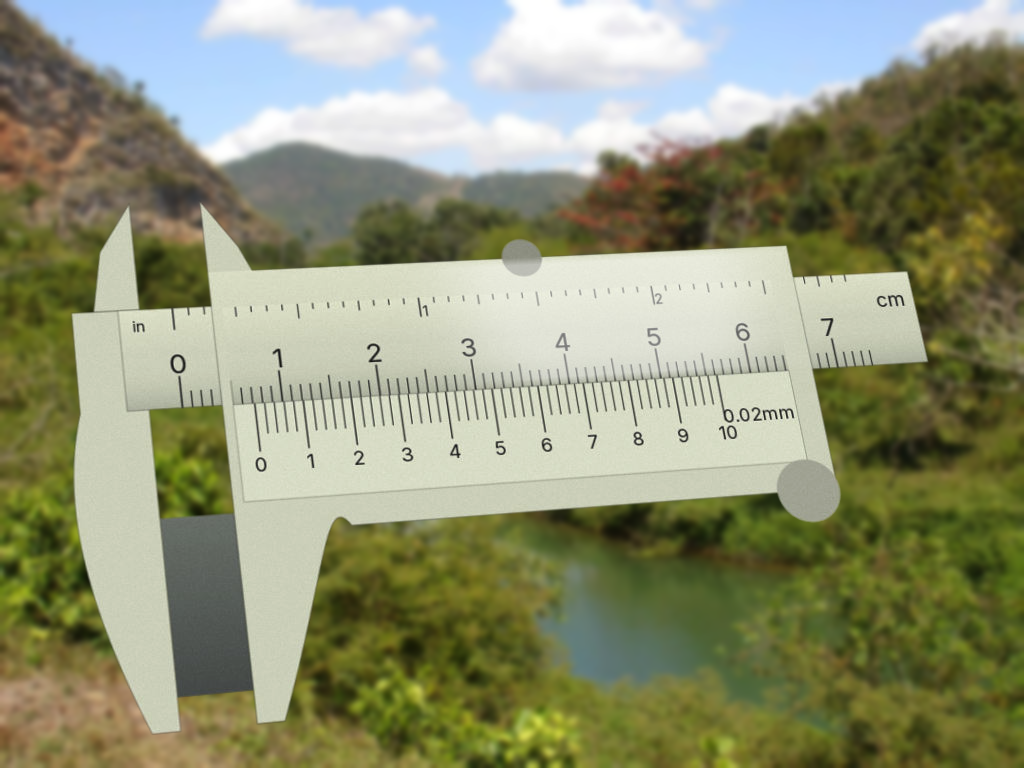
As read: 7.2 mm
